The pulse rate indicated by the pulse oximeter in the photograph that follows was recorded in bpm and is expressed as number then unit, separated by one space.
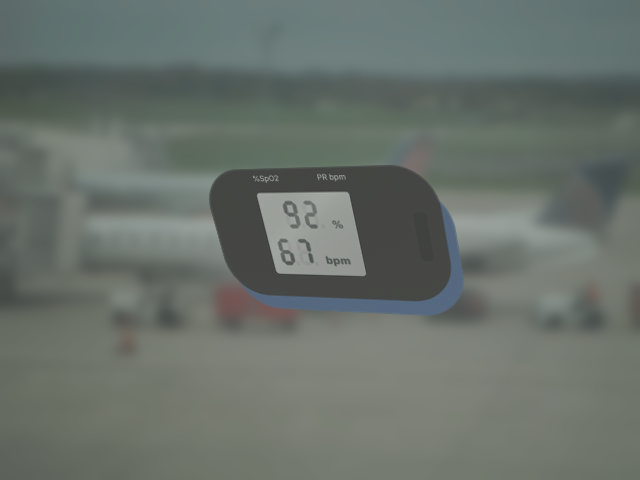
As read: 67 bpm
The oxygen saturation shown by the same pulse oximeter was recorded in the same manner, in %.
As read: 92 %
